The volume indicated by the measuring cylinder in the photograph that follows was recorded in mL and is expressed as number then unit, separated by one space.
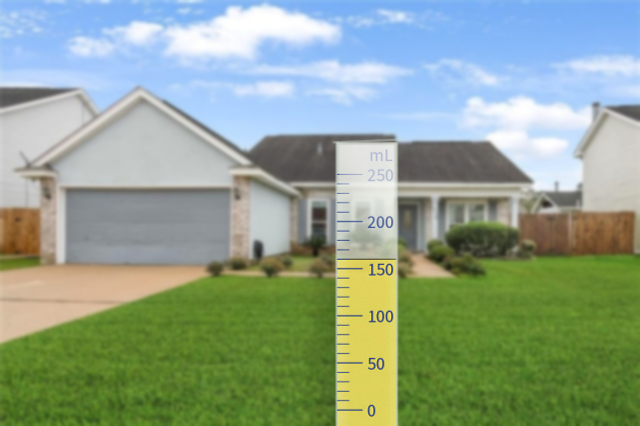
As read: 160 mL
